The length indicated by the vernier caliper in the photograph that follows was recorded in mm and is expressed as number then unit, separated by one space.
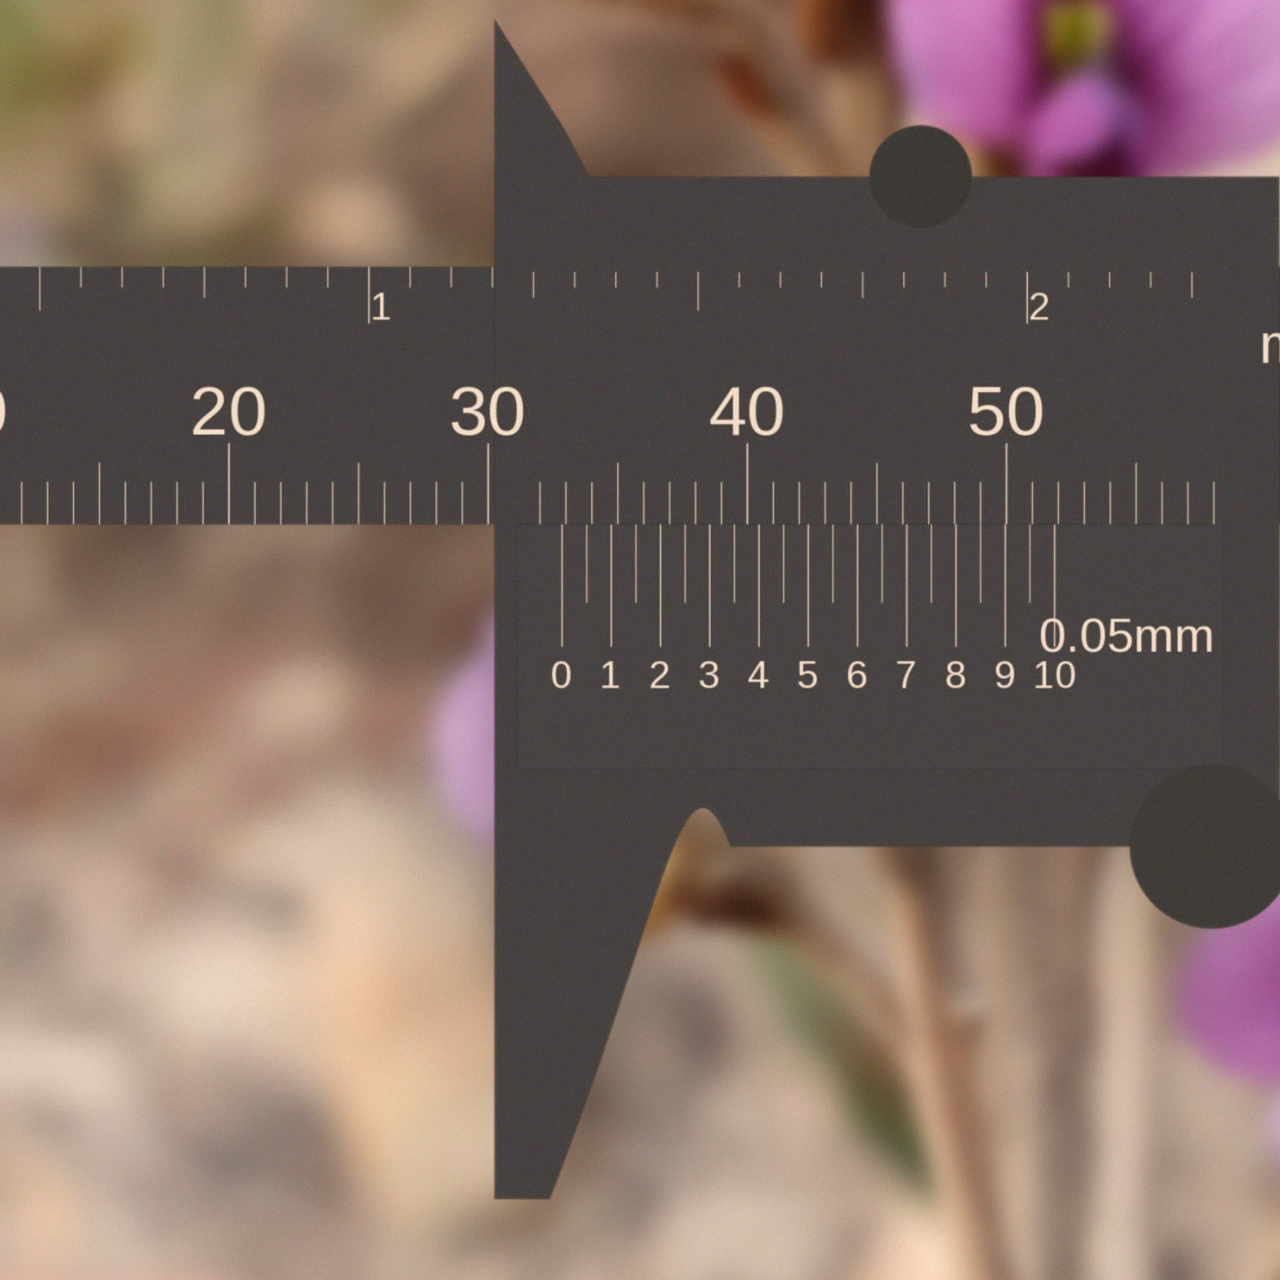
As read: 32.85 mm
